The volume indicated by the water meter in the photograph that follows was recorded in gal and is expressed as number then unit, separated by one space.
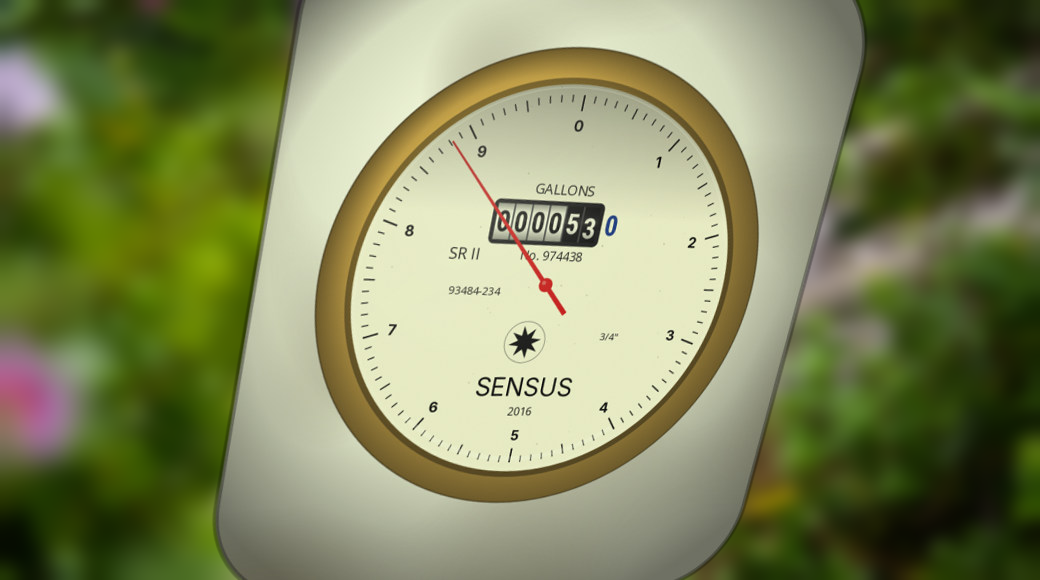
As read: 528.8 gal
